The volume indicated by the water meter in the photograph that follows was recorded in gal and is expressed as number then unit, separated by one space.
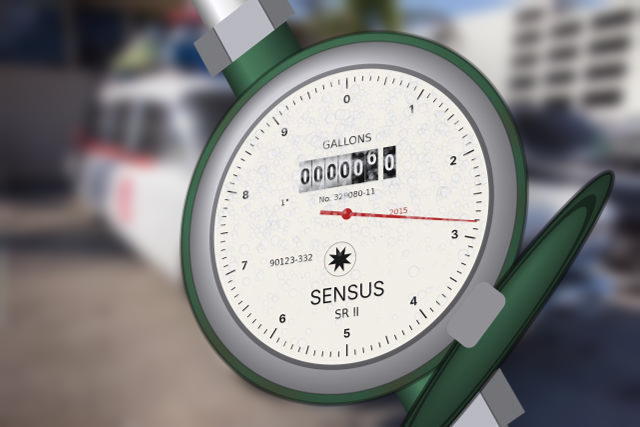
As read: 62.8 gal
